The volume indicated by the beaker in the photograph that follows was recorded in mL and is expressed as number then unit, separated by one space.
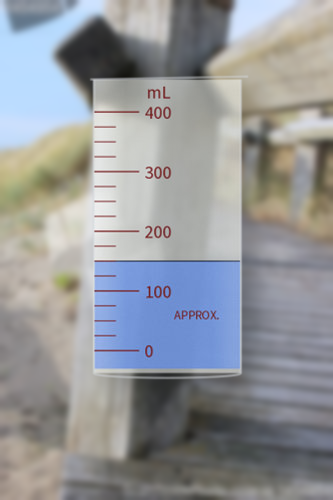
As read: 150 mL
